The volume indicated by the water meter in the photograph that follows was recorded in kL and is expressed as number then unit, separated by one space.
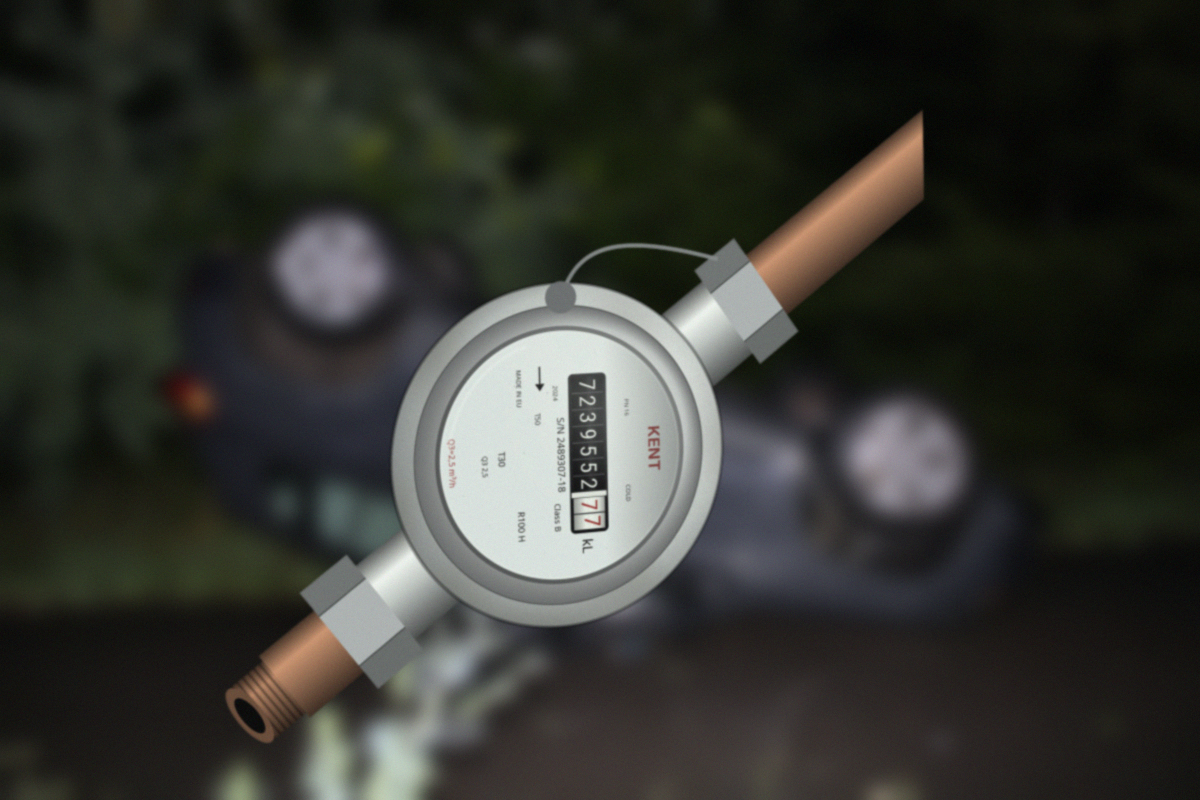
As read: 7239552.77 kL
